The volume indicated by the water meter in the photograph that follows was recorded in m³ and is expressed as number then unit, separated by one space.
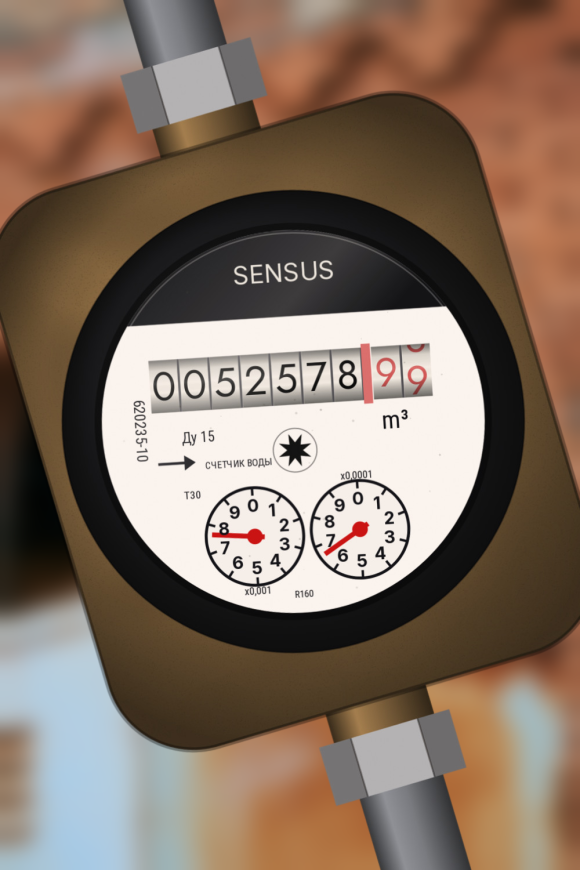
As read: 52578.9876 m³
